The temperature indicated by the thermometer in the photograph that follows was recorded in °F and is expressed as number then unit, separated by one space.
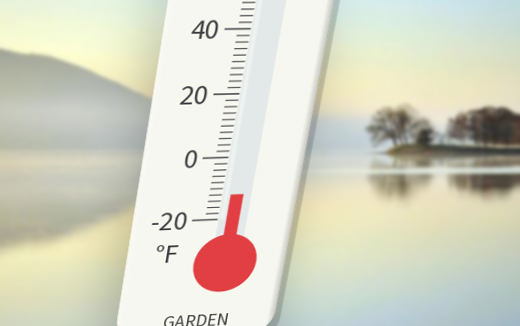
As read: -12 °F
